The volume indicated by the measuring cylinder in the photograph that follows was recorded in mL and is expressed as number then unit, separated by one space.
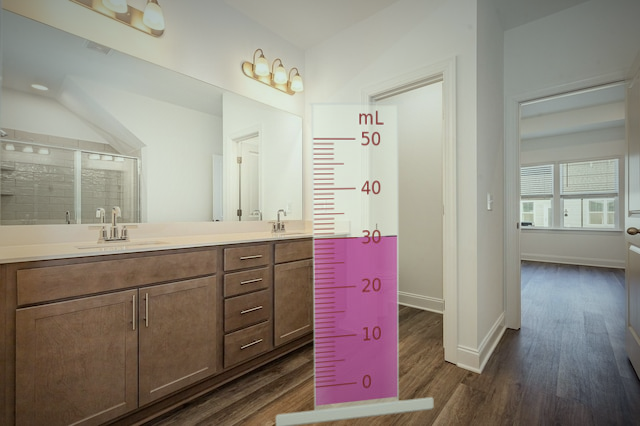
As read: 30 mL
